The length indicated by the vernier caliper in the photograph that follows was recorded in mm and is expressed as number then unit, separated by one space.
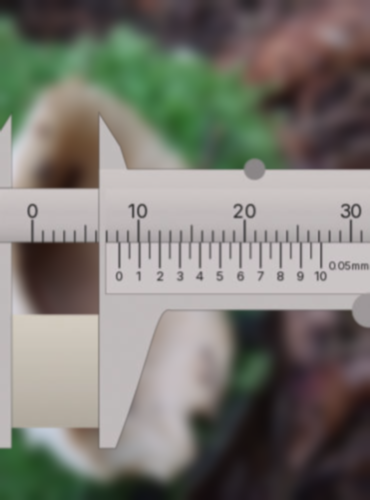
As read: 8.2 mm
